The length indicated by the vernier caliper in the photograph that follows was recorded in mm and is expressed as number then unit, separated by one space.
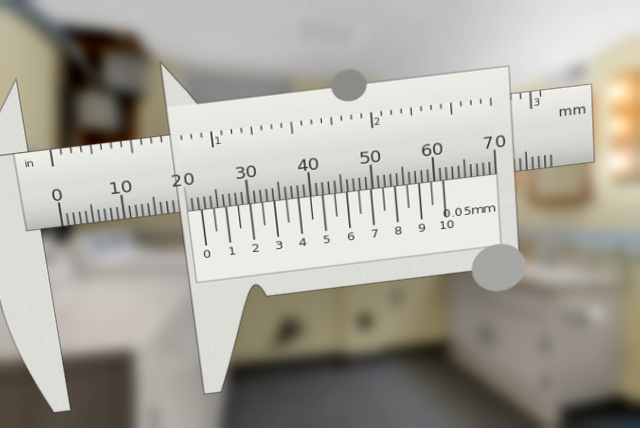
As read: 22.4 mm
